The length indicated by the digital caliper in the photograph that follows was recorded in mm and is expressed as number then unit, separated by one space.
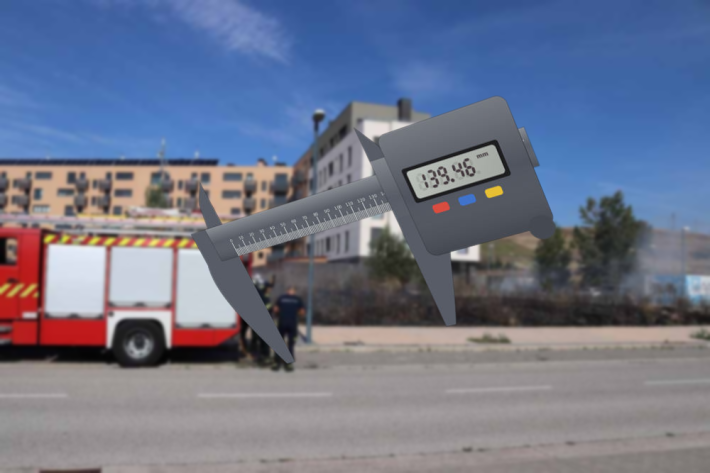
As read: 139.46 mm
